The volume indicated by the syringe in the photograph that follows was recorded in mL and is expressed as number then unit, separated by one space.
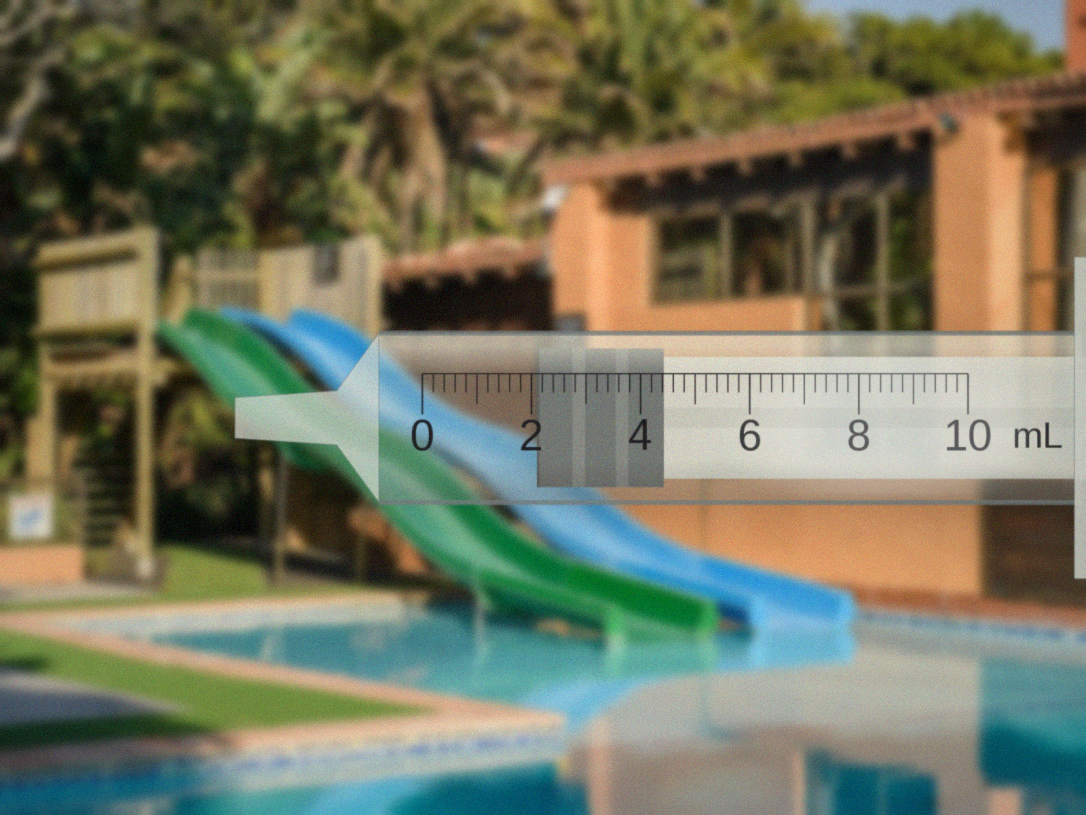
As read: 2.1 mL
